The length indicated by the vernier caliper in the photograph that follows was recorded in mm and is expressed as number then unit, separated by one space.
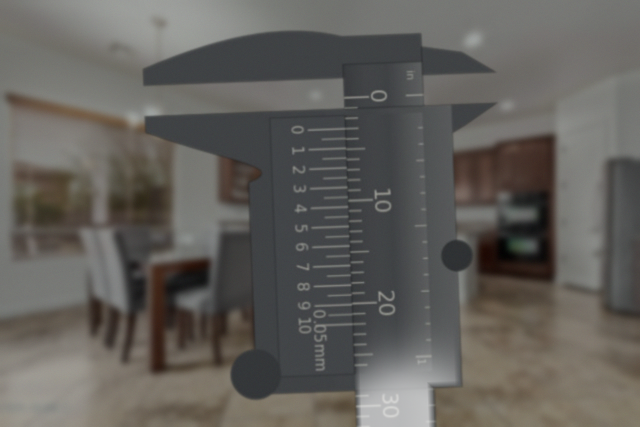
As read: 3.0 mm
